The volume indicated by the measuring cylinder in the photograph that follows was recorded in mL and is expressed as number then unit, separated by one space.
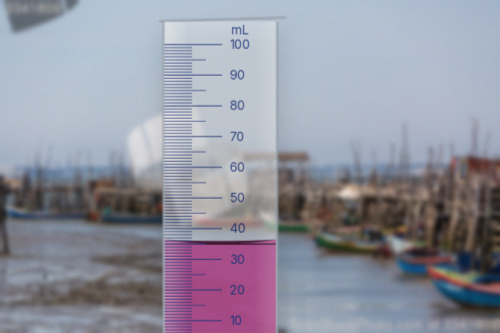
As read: 35 mL
